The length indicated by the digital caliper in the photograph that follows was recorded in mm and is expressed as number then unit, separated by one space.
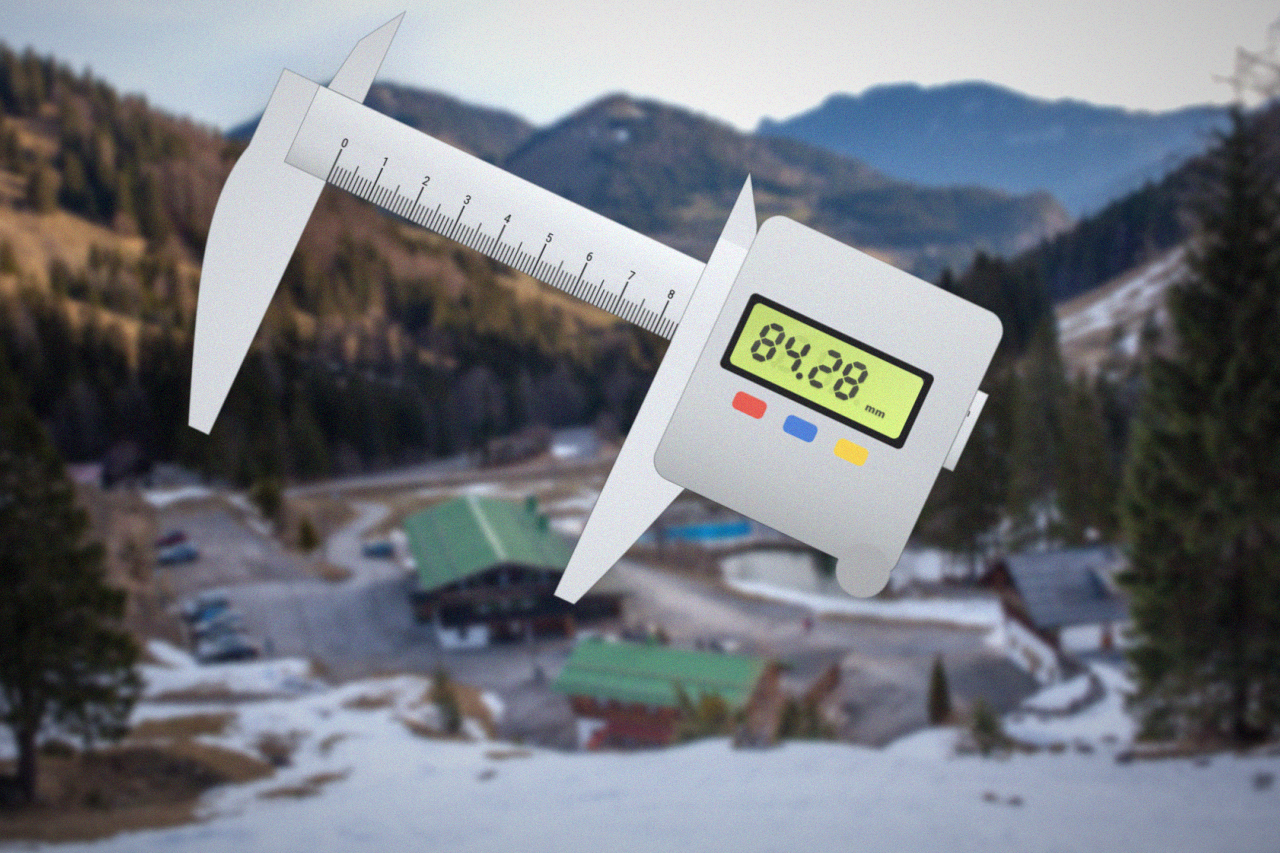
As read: 84.28 mm
